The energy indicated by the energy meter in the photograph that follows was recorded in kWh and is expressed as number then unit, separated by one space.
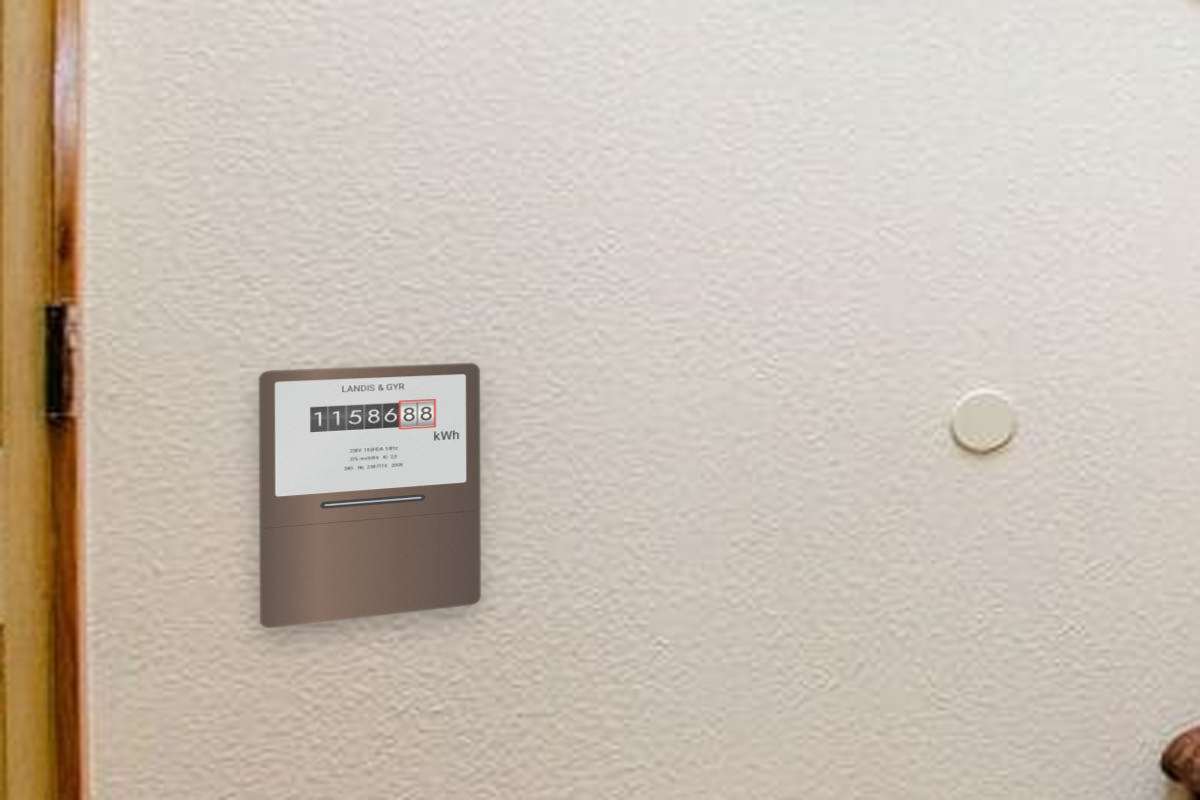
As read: 11586.88 kWh
